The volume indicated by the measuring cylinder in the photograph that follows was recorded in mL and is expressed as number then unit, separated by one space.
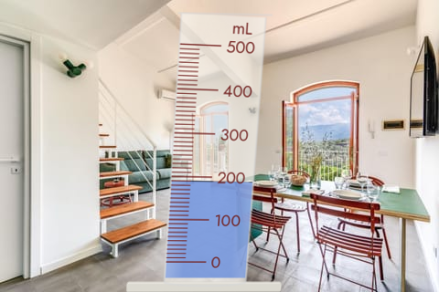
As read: 190 mL
